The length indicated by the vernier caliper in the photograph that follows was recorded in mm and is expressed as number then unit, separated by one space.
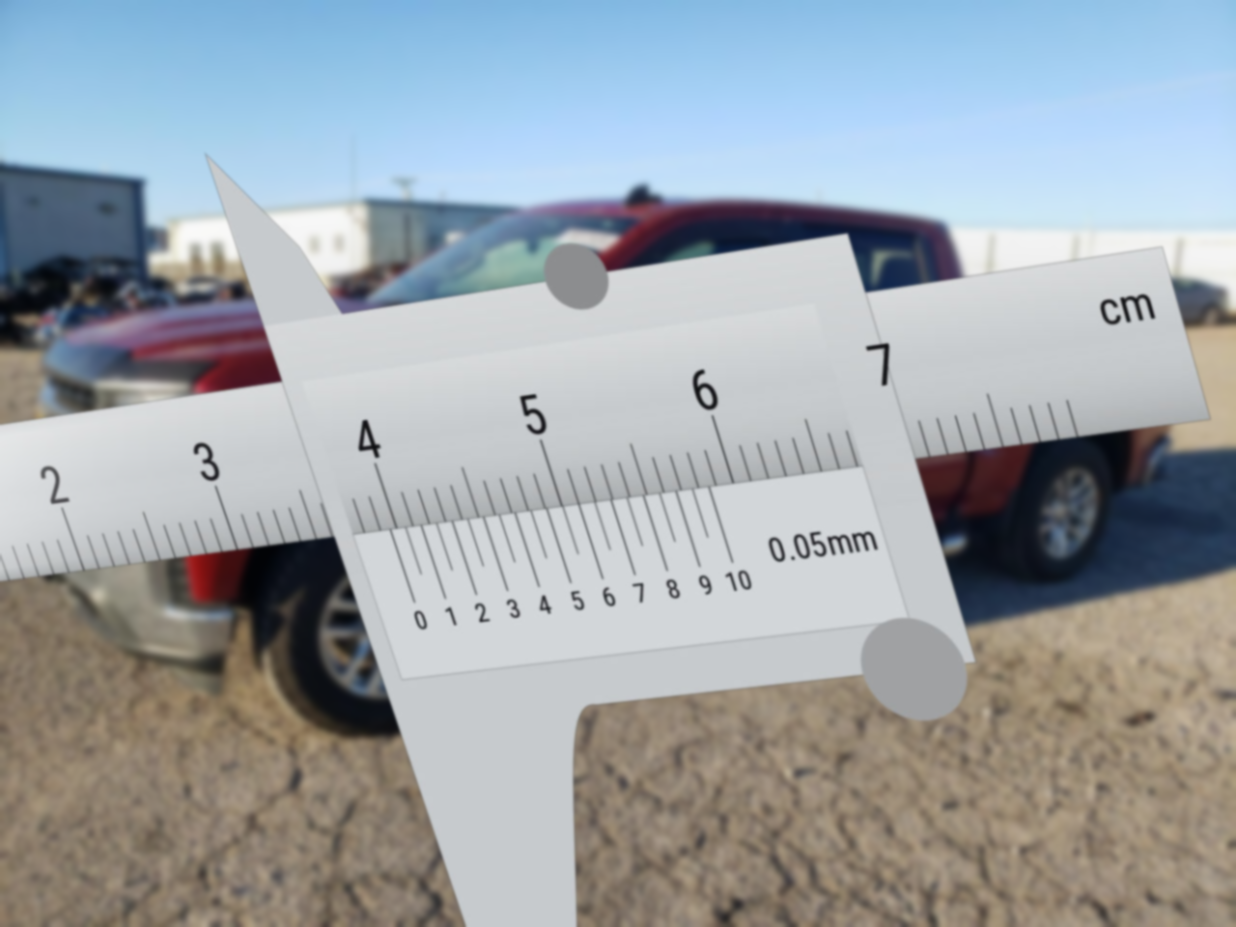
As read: 39.6 mm
